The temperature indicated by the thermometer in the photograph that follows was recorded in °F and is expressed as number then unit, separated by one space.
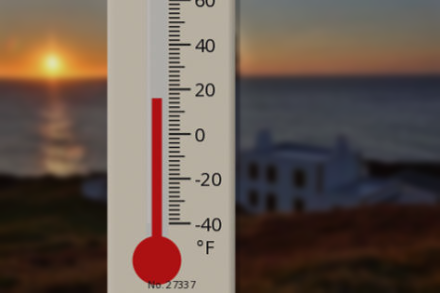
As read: 16 °F
